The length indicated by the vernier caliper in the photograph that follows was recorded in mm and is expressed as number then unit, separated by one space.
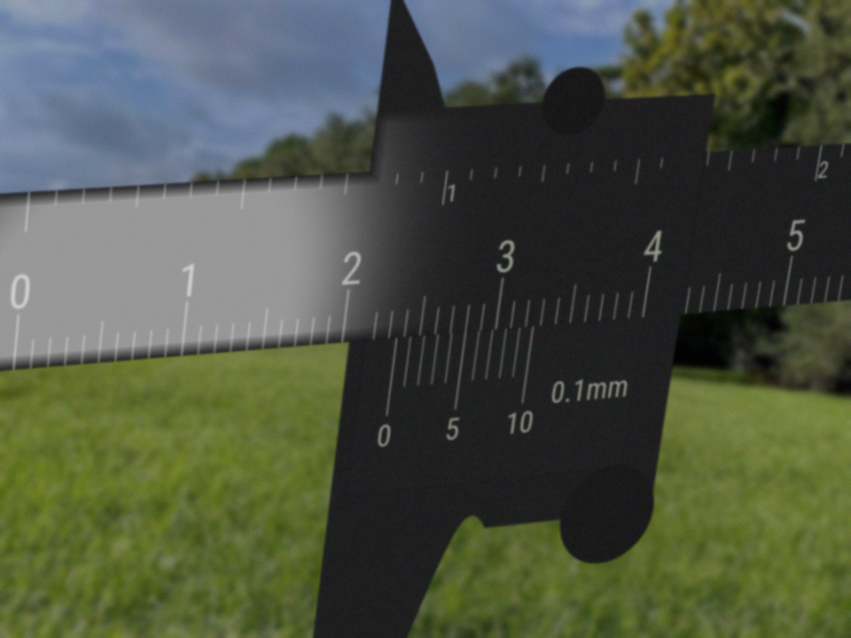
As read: 23.5 mm
